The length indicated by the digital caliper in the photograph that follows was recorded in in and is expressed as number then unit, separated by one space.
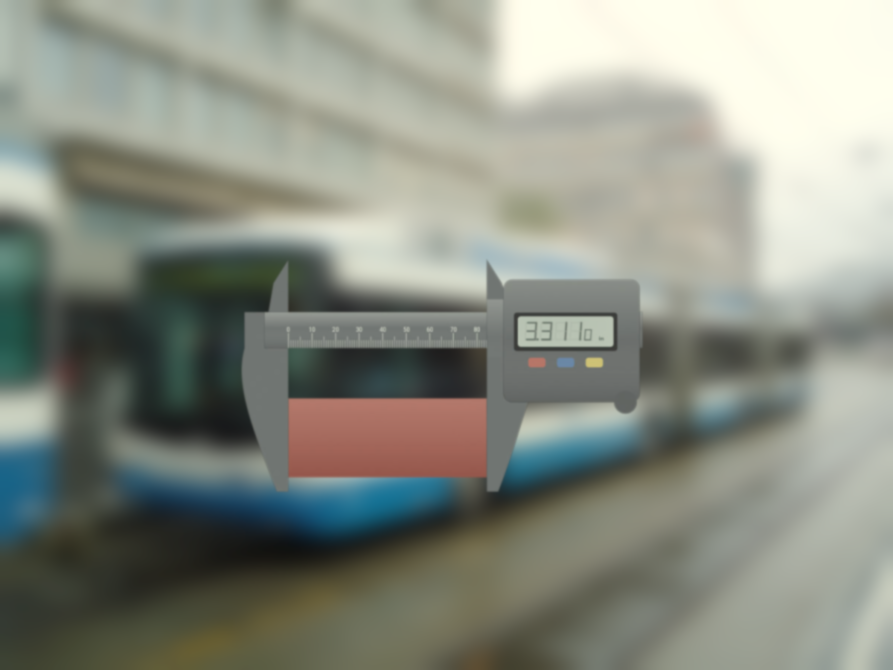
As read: 3.3110 in
